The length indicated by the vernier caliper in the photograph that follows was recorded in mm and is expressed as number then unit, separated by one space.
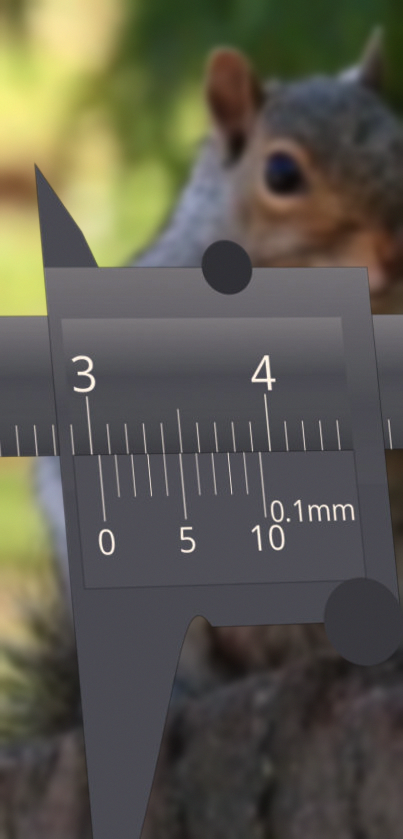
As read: 30.4 mm
